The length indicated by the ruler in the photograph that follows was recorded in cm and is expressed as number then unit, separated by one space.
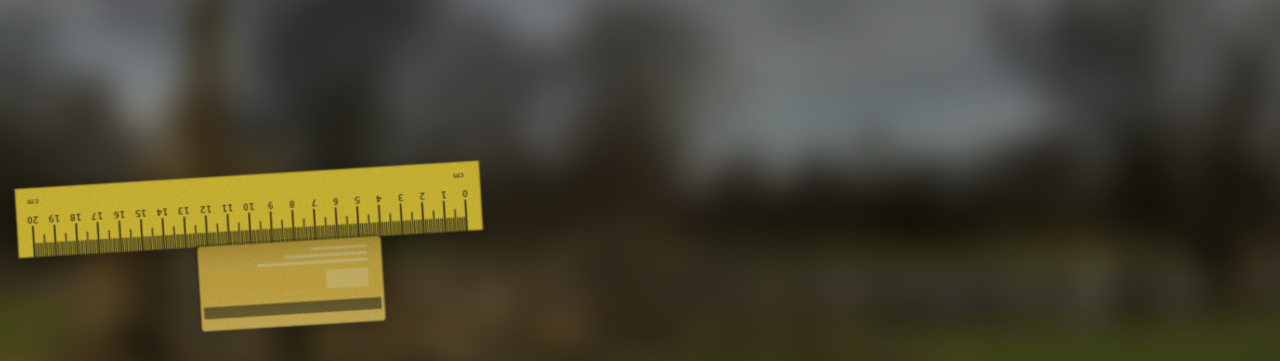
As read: 8.5 cm
